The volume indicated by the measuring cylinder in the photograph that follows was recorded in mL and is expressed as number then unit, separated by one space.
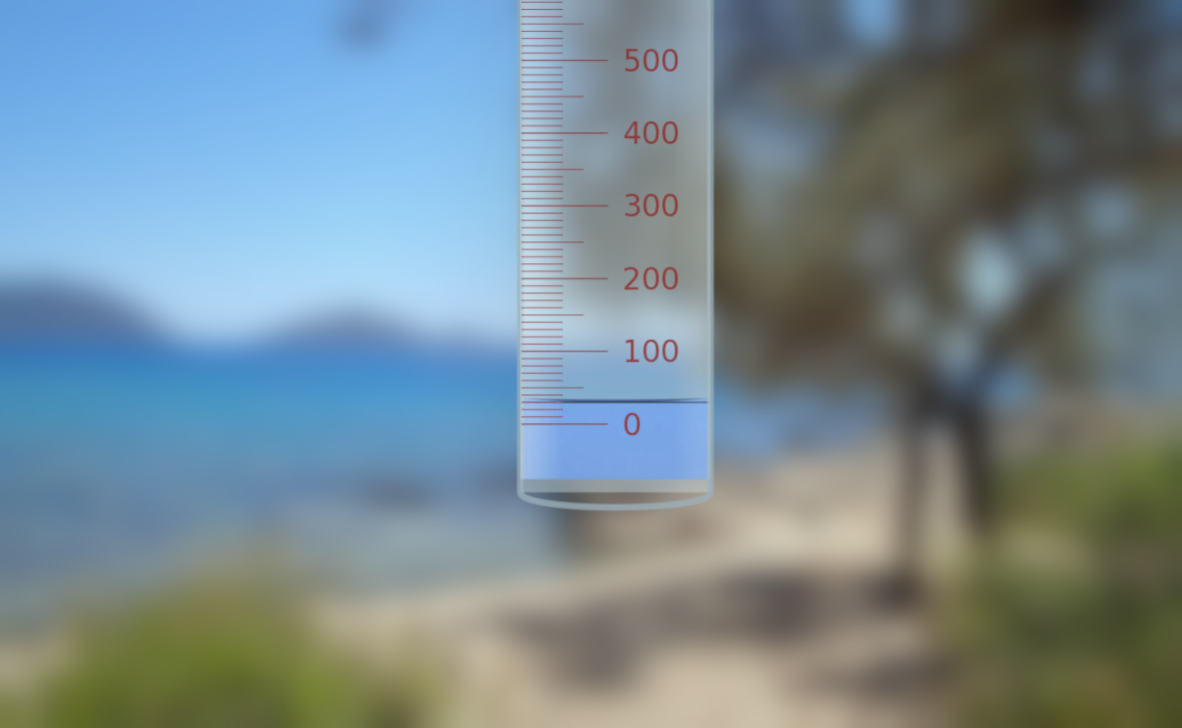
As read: 30 mL
